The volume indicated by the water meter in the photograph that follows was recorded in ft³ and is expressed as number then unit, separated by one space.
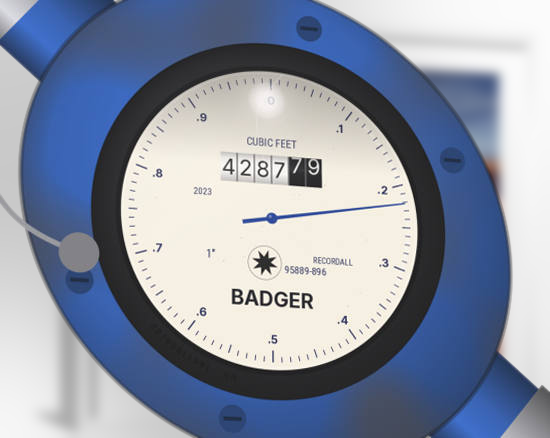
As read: 428779.22 ft³
